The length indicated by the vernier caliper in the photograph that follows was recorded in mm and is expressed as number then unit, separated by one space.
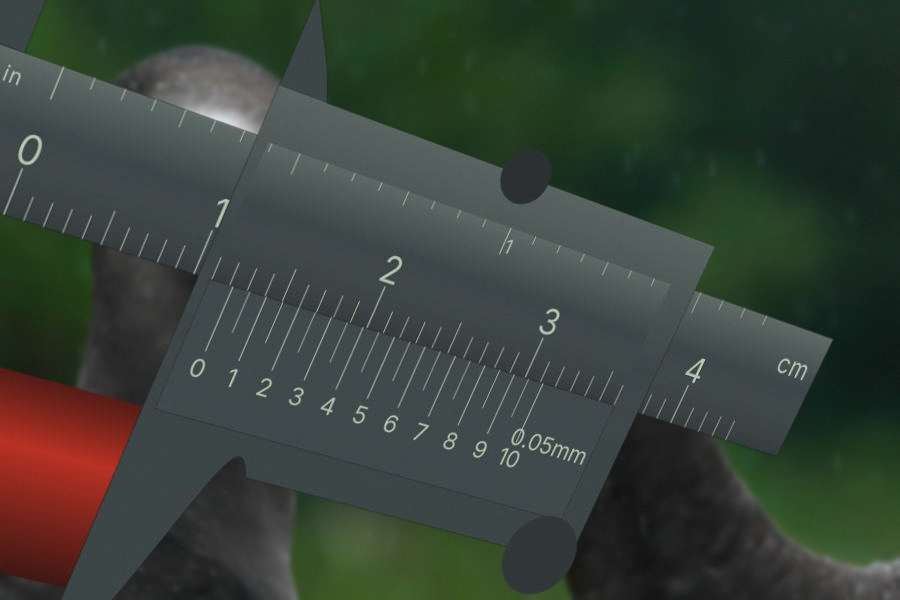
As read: 12.2 mm
